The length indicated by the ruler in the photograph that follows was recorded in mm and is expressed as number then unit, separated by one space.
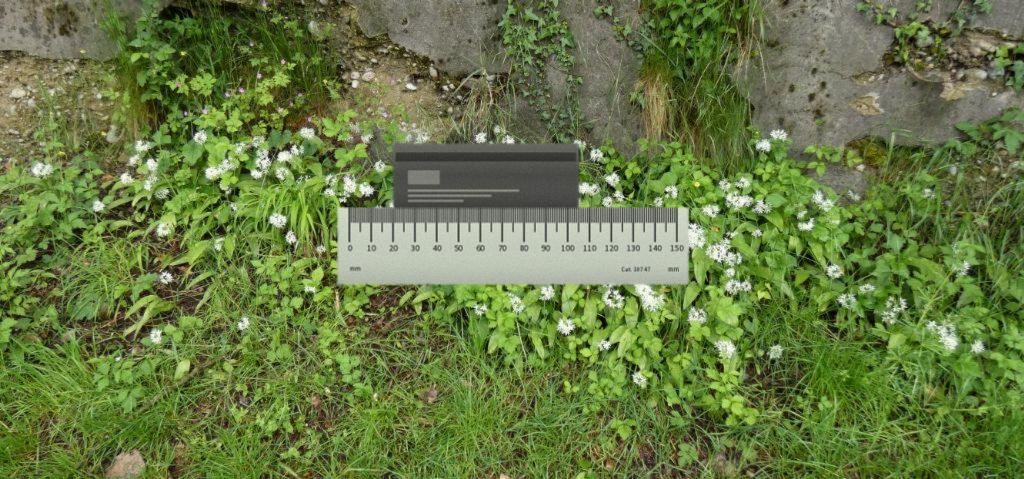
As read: 85 mm
